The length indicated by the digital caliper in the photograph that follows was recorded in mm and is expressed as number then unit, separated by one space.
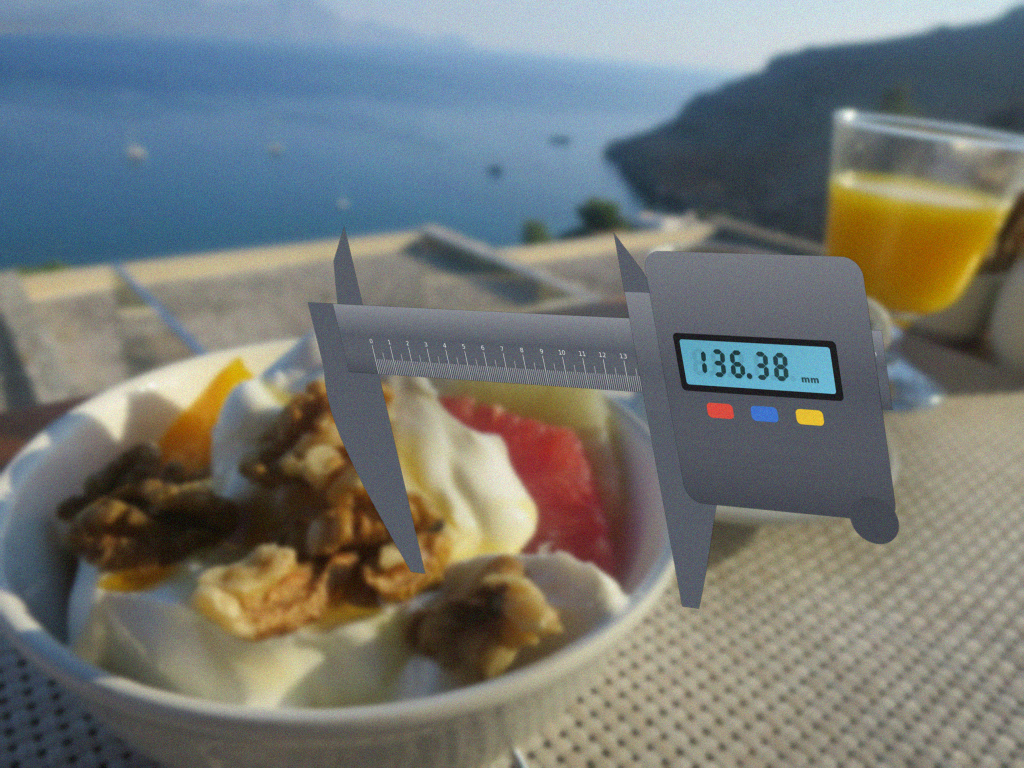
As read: 136.38 mm
